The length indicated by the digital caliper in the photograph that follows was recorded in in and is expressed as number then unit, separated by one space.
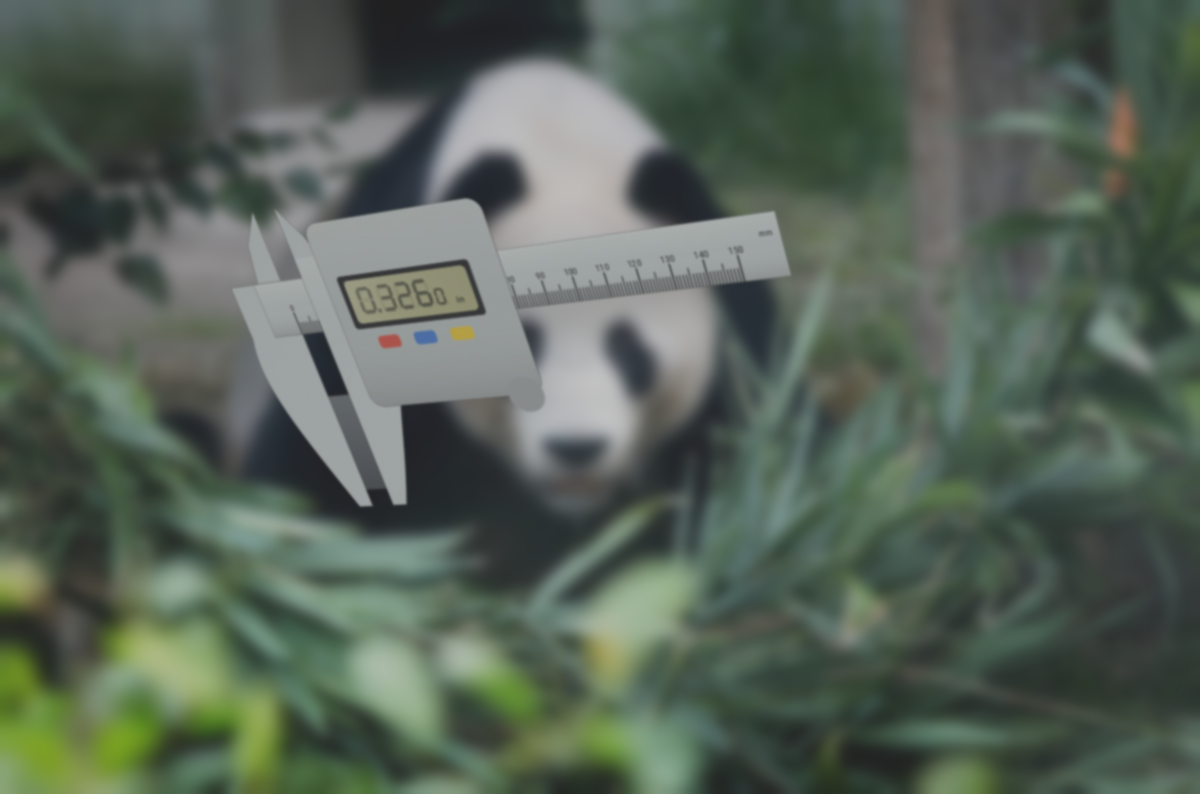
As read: 0.3260 in
